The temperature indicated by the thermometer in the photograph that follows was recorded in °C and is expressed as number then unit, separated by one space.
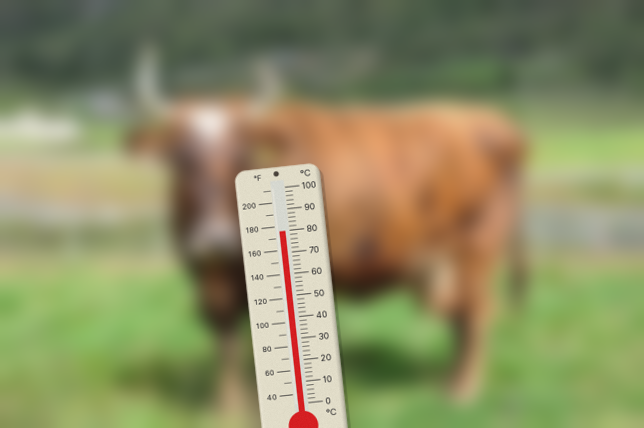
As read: 80 °C
